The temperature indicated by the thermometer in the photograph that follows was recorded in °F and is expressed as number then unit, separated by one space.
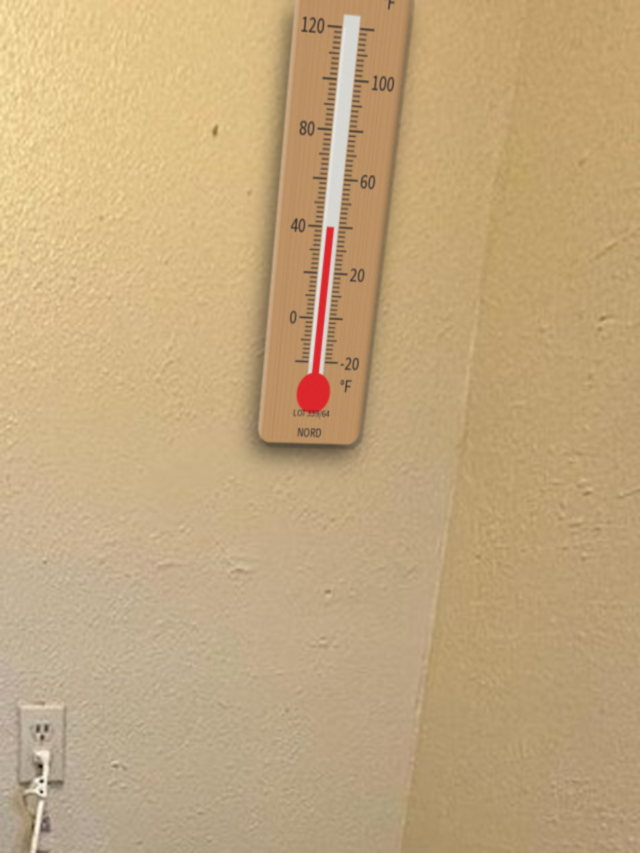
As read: 40 °F
